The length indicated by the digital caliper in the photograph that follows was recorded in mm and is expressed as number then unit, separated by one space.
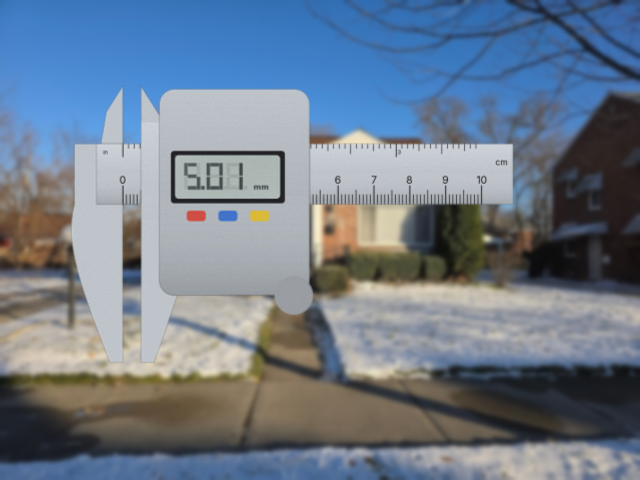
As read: 5.01 mm
